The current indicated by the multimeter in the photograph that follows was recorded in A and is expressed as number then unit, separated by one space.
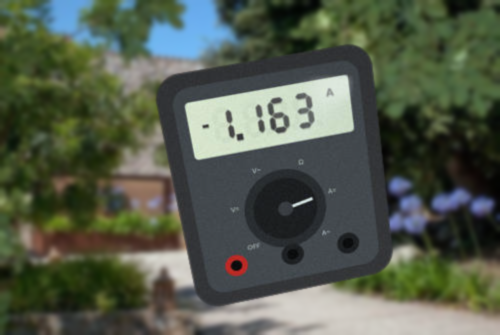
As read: -1.163 A
